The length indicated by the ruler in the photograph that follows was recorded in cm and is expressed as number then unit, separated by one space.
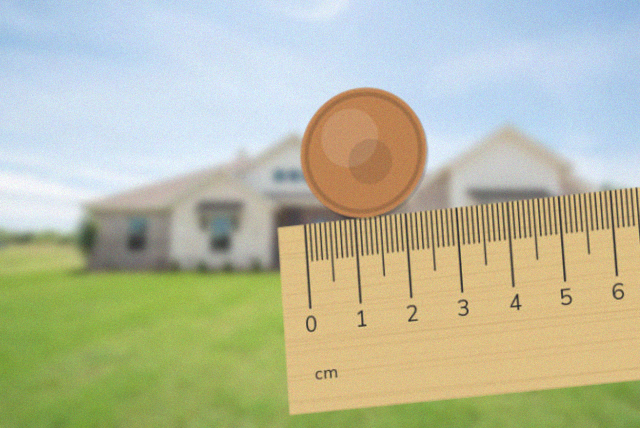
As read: 2.5 cm
